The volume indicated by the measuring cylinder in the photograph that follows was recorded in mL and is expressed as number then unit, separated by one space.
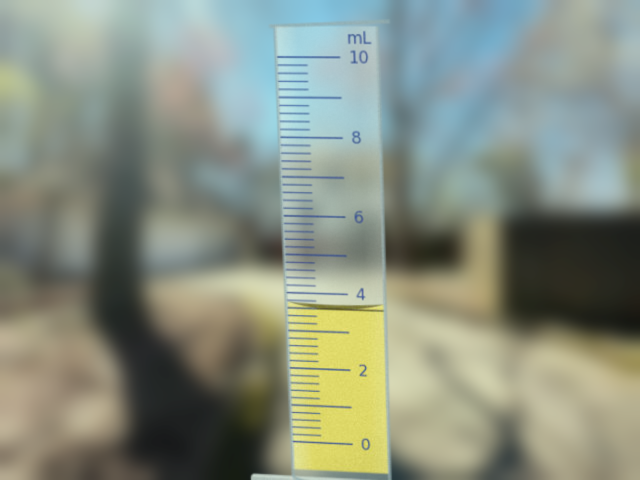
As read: 3.6 mL
